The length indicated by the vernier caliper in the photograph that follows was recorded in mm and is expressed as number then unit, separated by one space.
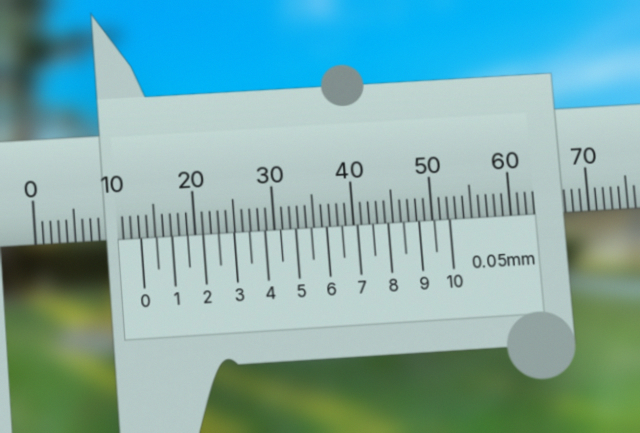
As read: 13.2 mm
